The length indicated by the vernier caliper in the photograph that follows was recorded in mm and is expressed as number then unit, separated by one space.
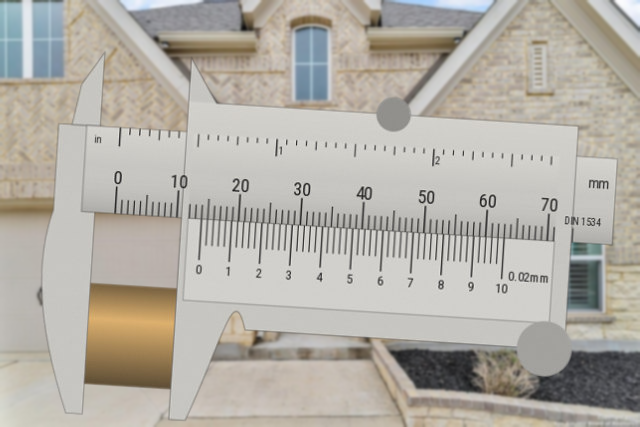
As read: 14.0 mm
